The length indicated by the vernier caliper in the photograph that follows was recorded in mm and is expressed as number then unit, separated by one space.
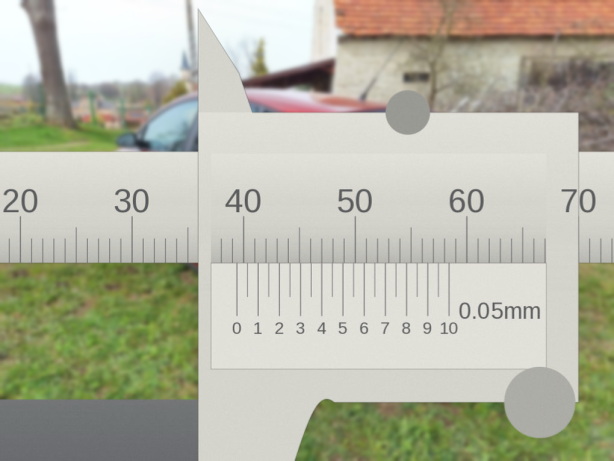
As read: 39.4 mm
